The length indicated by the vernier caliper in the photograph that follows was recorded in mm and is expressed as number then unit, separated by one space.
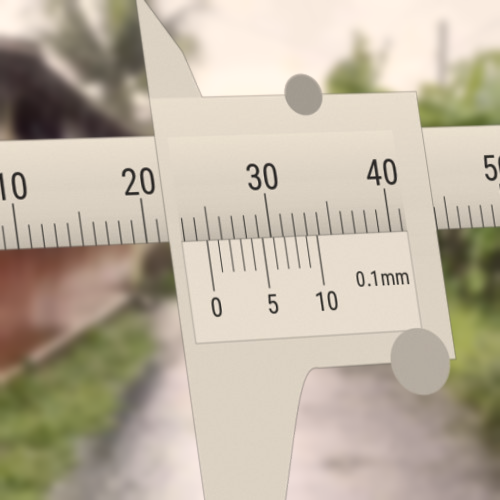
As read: 24.8 mm
